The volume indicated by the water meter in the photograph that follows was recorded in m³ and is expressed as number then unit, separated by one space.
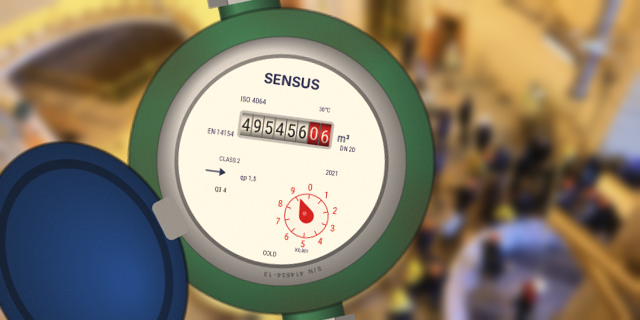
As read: 495456.059 m³
